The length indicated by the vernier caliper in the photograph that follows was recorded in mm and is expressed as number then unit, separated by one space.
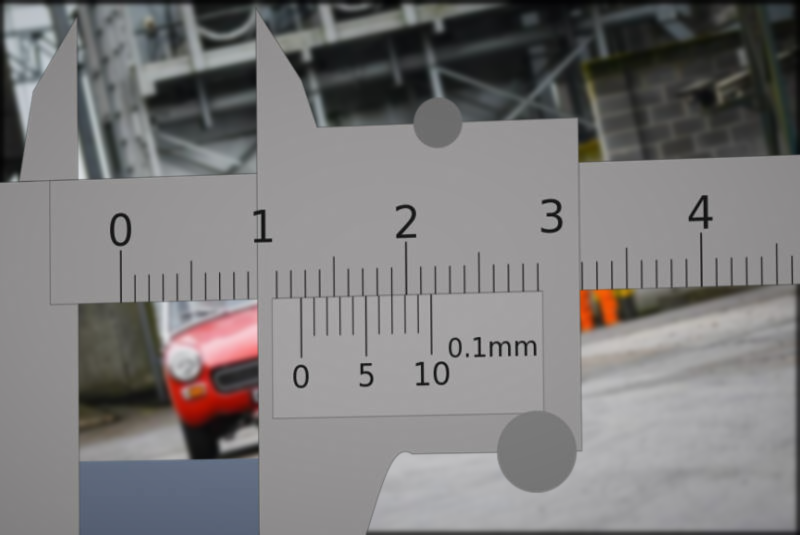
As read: 12.7 mm
